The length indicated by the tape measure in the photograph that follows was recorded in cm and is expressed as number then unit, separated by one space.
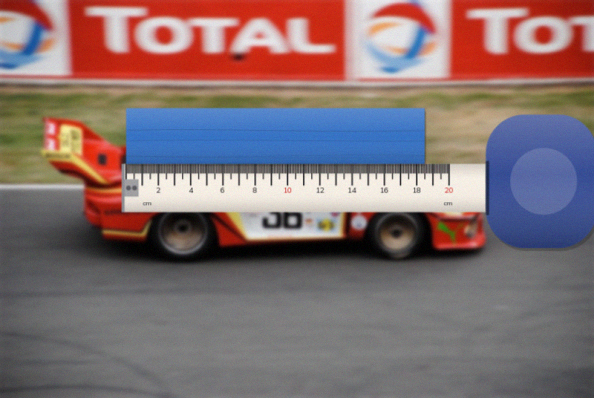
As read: 18.5 cm
